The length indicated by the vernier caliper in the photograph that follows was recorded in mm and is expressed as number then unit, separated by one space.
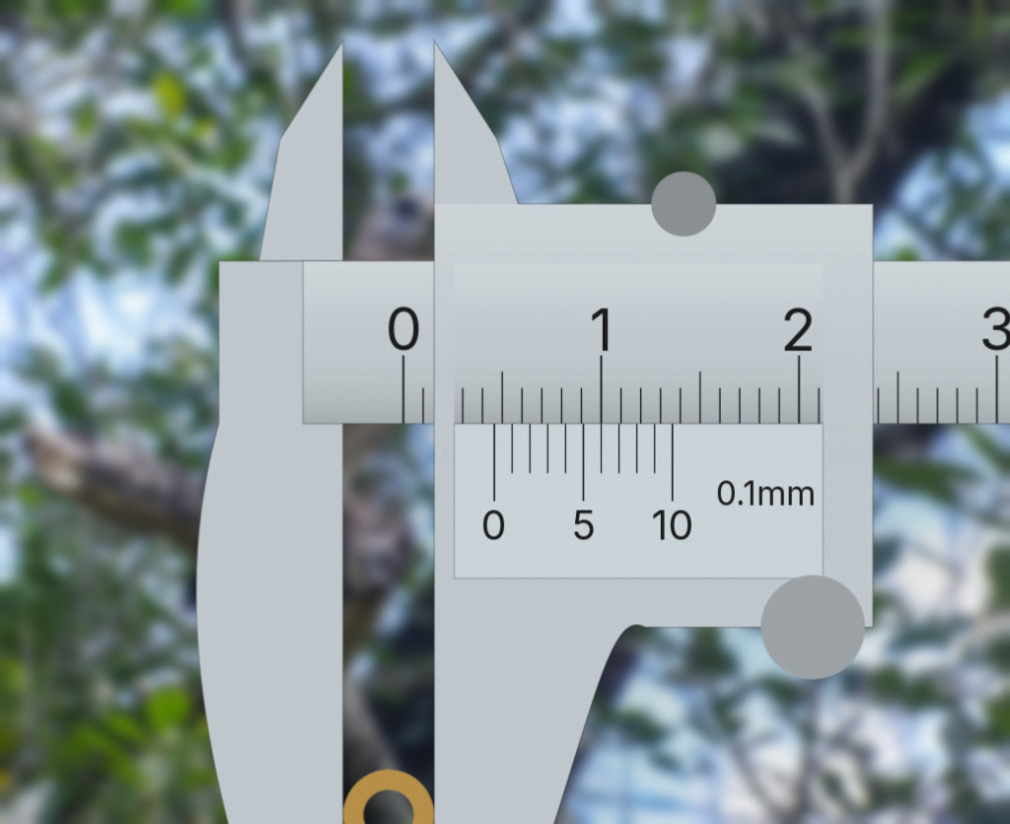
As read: 4.6 mm
